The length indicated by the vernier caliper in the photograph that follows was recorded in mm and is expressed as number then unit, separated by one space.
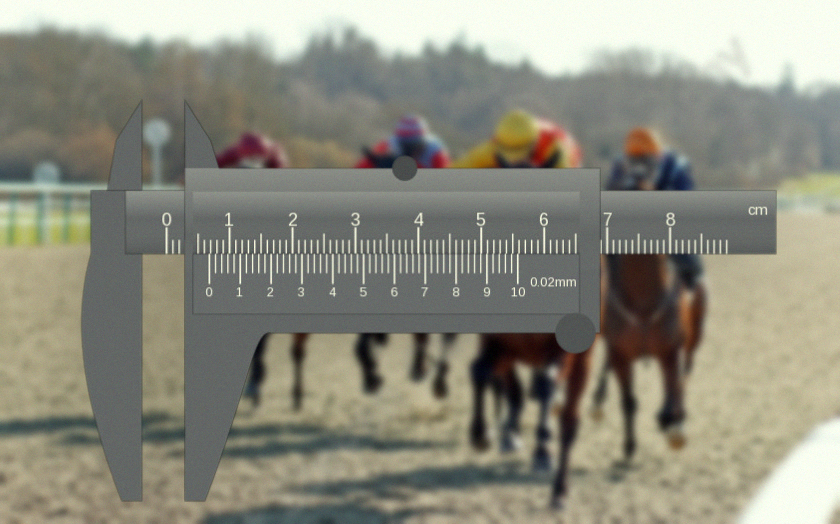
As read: 6.8 mm
